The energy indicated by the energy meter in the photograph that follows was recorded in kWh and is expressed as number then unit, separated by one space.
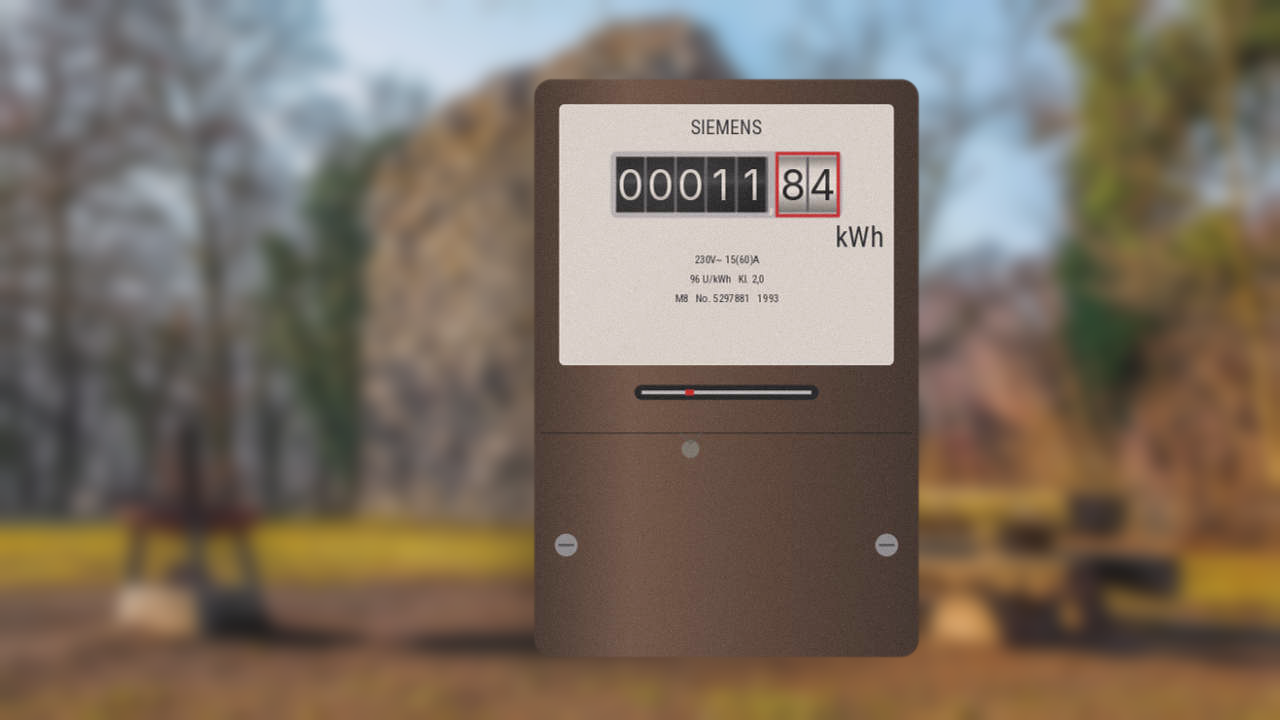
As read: 11.84 kWh
